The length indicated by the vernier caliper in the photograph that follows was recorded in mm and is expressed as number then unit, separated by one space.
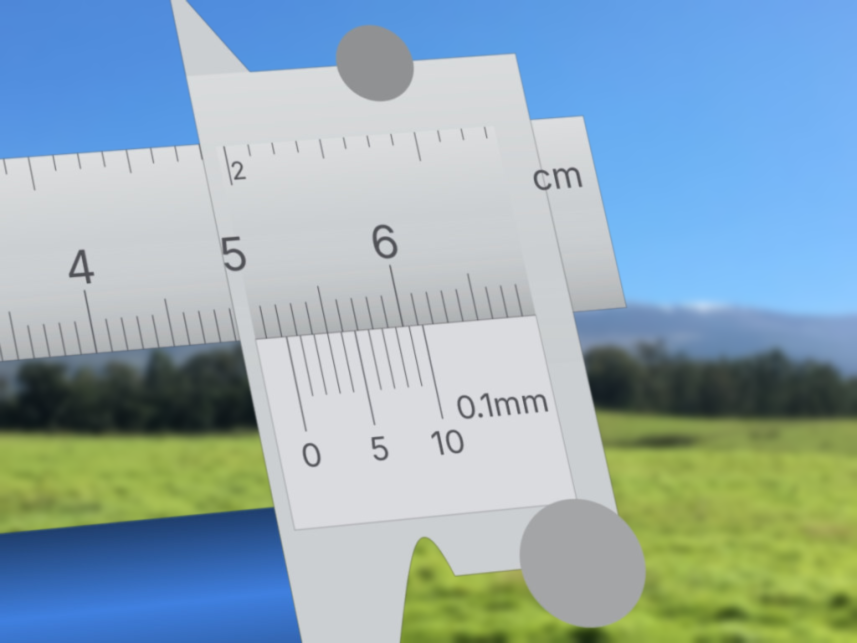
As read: 52.3 mm
